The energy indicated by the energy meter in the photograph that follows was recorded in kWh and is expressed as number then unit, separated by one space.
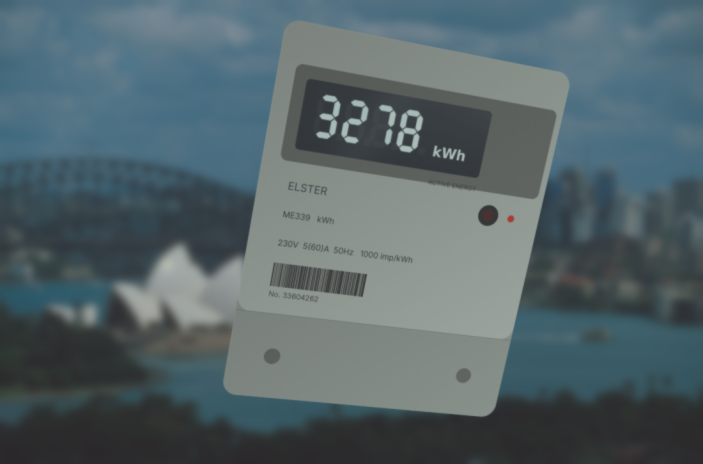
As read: 3278 kWh
